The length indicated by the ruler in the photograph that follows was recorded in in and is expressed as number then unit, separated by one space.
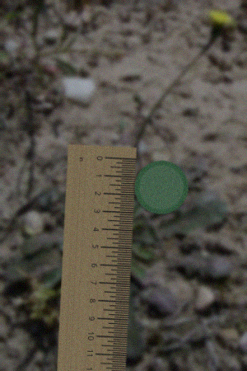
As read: 3 in
